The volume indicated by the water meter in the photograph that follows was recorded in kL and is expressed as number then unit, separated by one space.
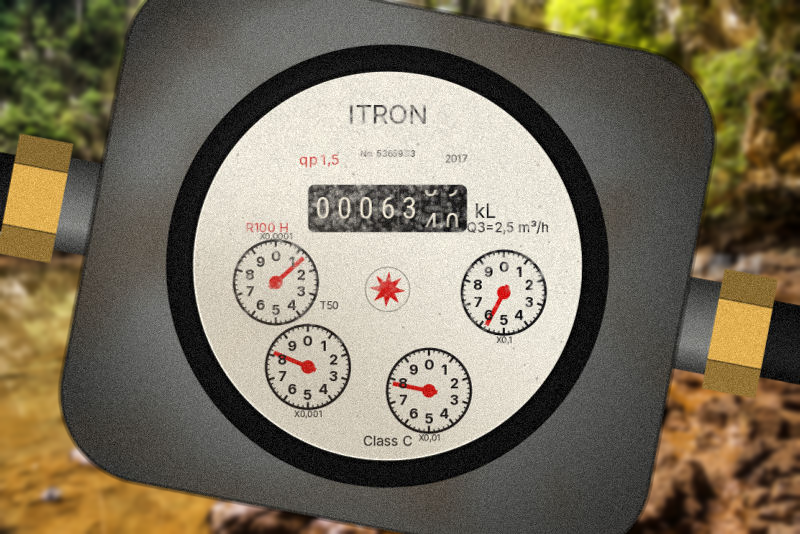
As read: 6339.5781 kL
